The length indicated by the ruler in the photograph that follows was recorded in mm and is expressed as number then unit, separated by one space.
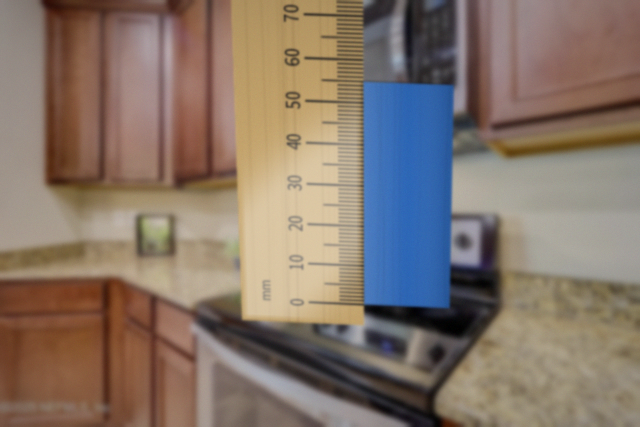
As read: 55 mm
